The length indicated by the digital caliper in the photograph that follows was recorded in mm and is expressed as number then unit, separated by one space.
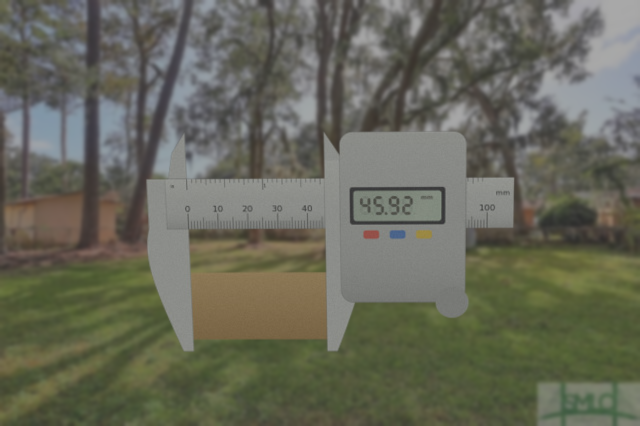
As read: 45.92 mm
